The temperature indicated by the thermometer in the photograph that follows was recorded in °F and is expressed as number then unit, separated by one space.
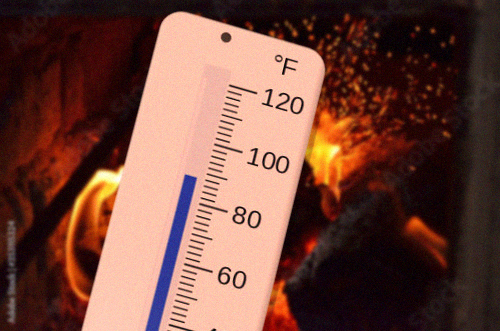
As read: 88 °F
